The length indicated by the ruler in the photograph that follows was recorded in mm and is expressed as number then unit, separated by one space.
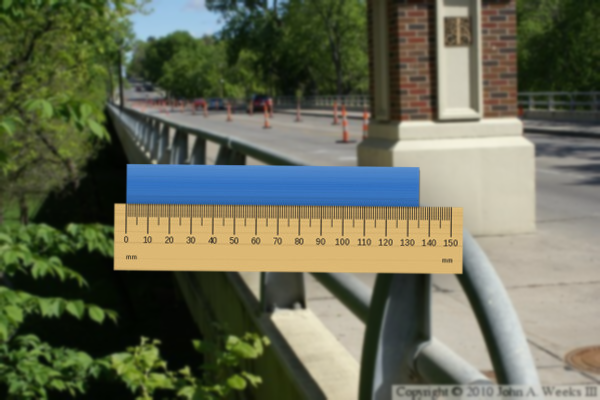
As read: 135 mm
